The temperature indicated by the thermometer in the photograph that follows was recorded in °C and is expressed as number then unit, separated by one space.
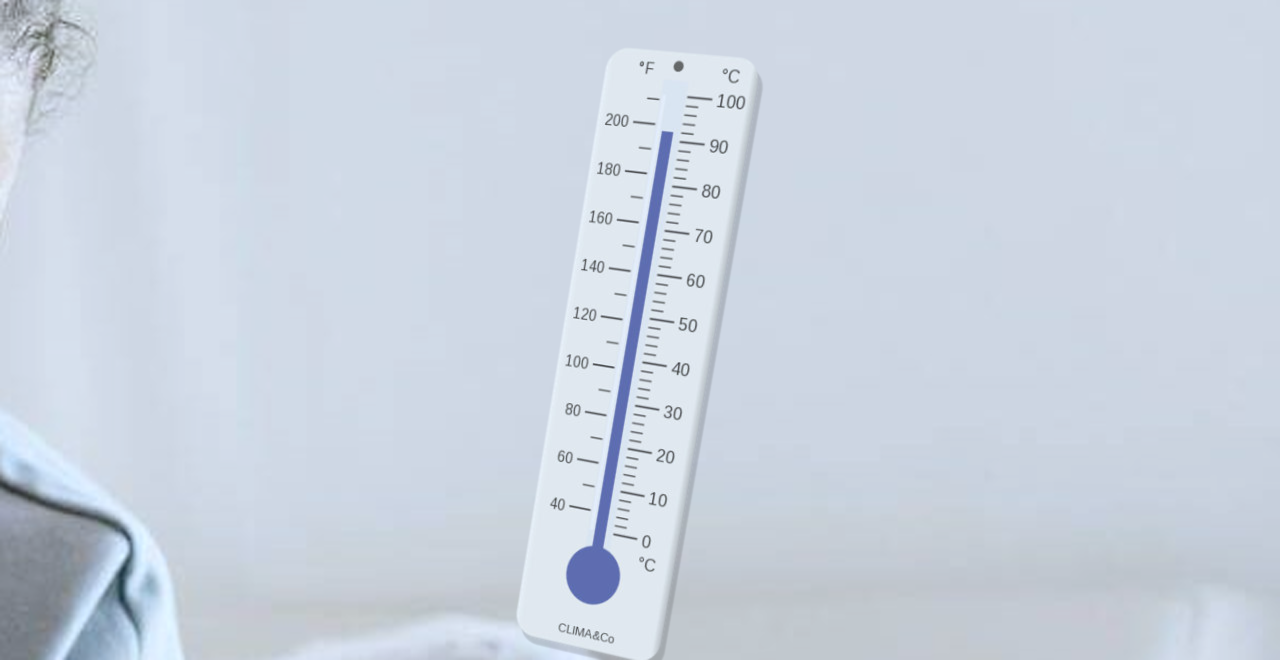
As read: 92 °C
